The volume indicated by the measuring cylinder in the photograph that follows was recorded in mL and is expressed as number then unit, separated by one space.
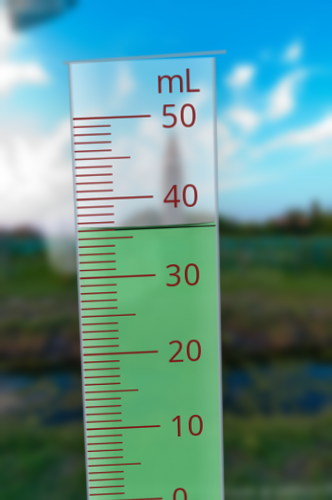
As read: 36 mL
